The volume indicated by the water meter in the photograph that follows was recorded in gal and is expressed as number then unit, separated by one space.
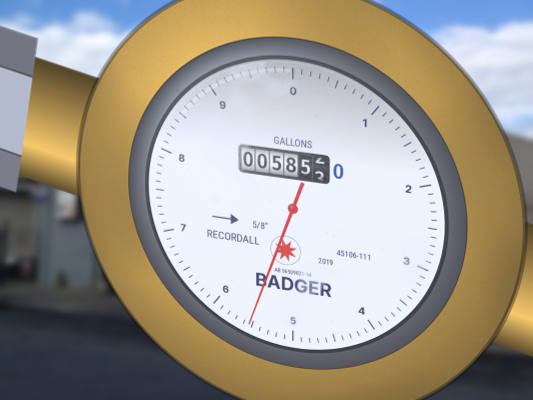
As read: 58525.5 gal
